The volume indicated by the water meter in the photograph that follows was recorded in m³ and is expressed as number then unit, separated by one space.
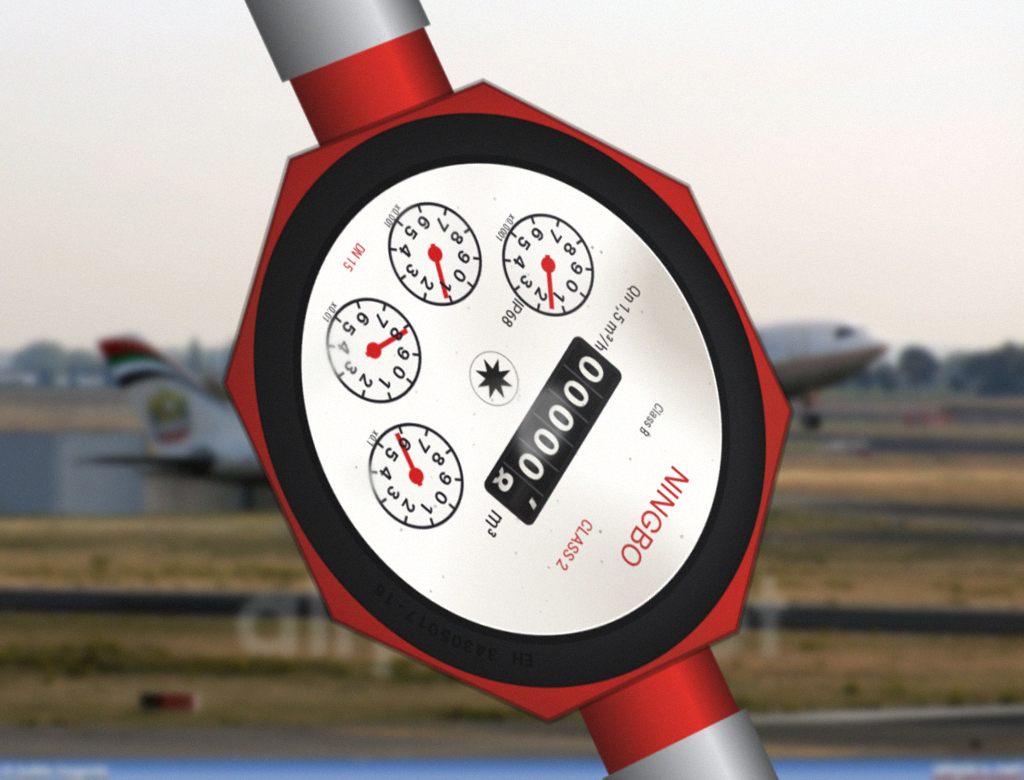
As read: 7.5811 m³
